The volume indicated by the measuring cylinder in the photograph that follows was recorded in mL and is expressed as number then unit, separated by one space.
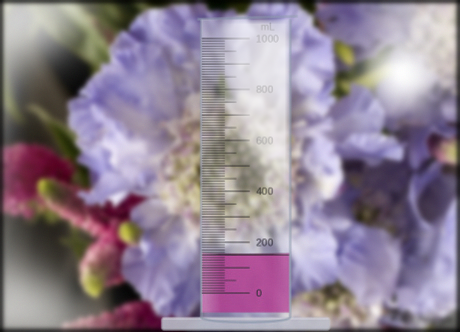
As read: 150 mL
